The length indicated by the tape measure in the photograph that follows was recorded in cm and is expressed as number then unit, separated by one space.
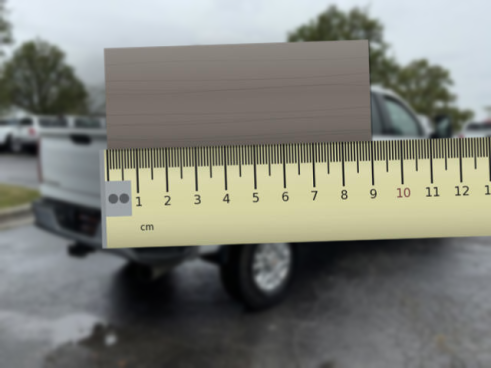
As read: 9 cm
